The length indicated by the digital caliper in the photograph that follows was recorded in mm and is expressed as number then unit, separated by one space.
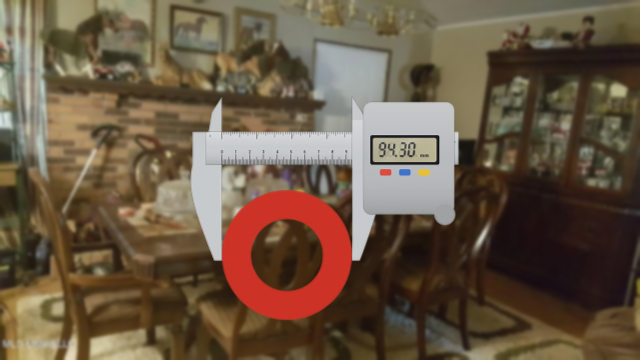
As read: 94.30 mm
